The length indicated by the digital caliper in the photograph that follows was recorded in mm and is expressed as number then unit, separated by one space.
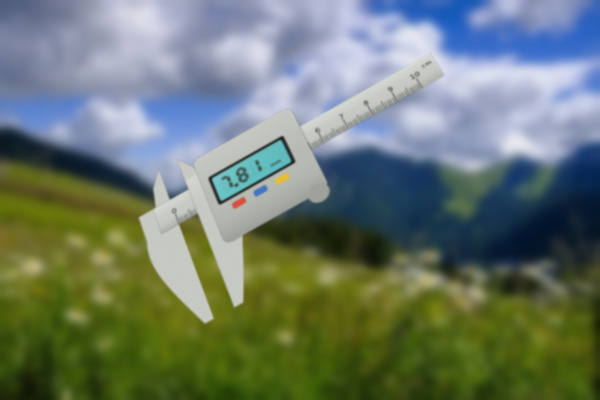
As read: 7.81 mm
